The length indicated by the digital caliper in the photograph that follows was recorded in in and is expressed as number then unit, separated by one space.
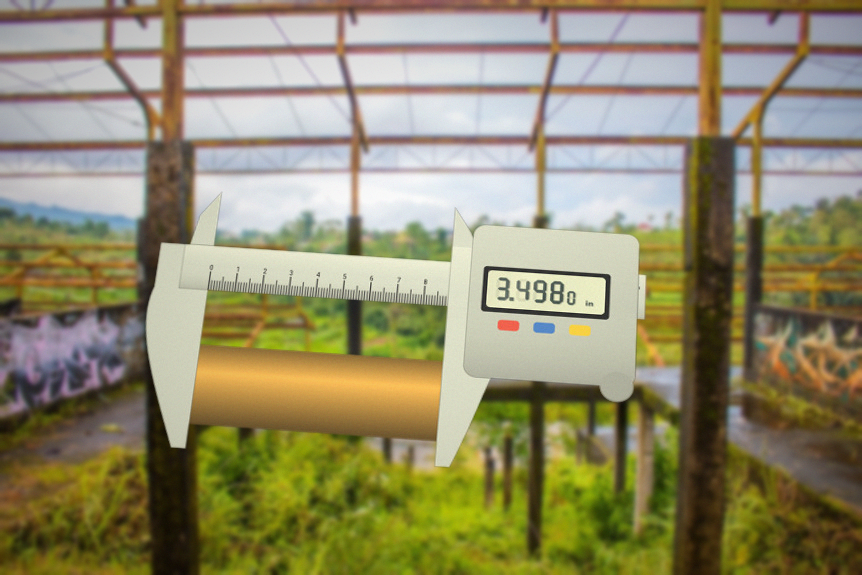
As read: 3.4980 in
